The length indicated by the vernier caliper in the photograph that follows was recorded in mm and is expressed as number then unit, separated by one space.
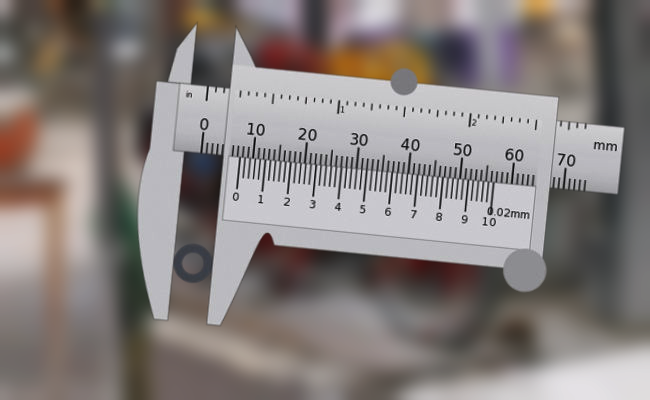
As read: 7.5 mm
